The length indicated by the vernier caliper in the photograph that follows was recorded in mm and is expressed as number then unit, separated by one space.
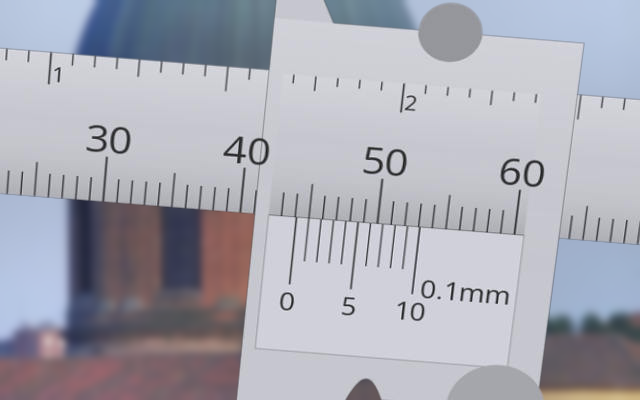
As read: 44.1 mm
